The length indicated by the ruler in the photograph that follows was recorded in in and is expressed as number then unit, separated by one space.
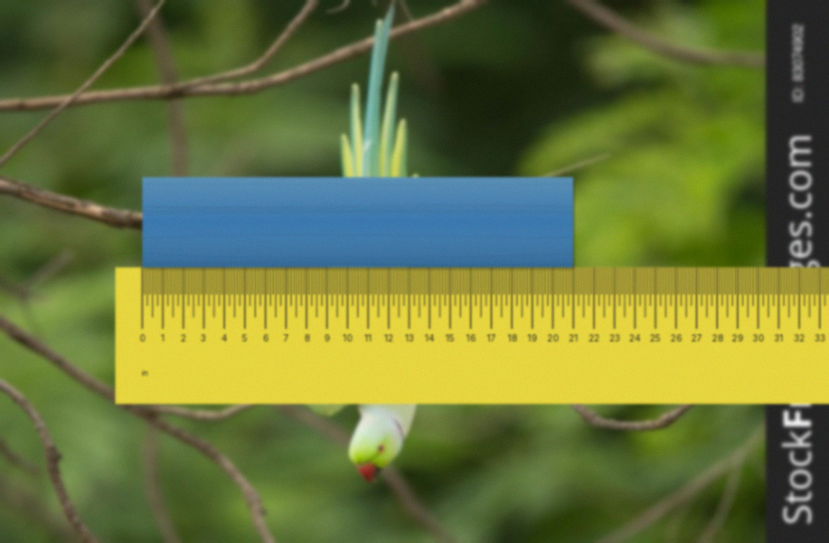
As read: 21 in
